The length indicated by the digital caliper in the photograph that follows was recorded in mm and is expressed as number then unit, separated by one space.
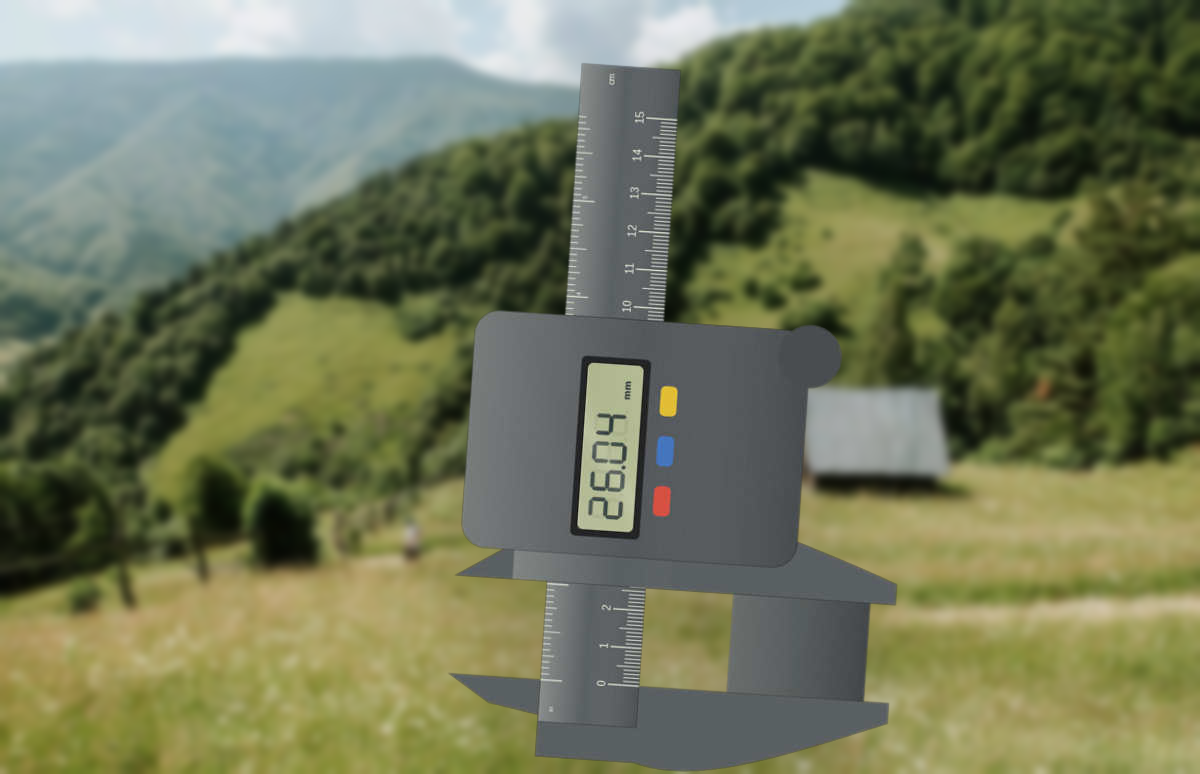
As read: 26.04 mm
